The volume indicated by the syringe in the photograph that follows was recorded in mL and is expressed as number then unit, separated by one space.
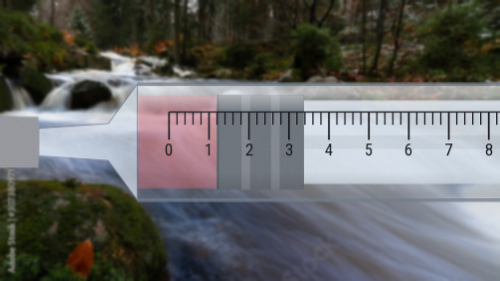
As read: 1.2 mL
